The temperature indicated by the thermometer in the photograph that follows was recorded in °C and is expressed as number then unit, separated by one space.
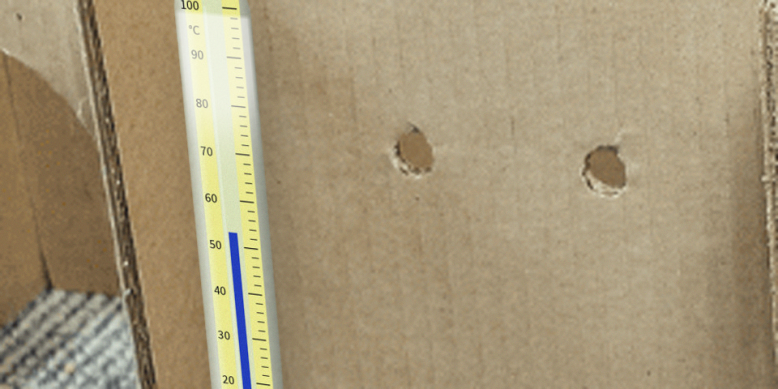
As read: 53 °C
